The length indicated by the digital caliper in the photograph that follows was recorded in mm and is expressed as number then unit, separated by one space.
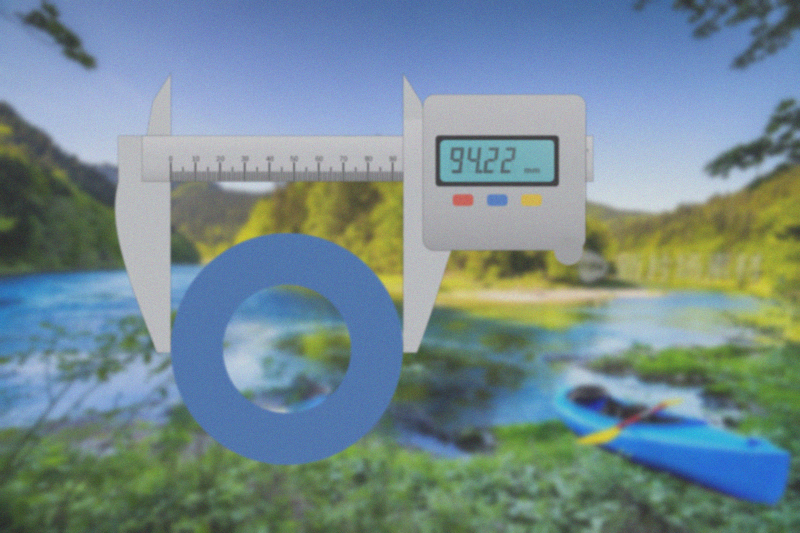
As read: 94.22 mm
